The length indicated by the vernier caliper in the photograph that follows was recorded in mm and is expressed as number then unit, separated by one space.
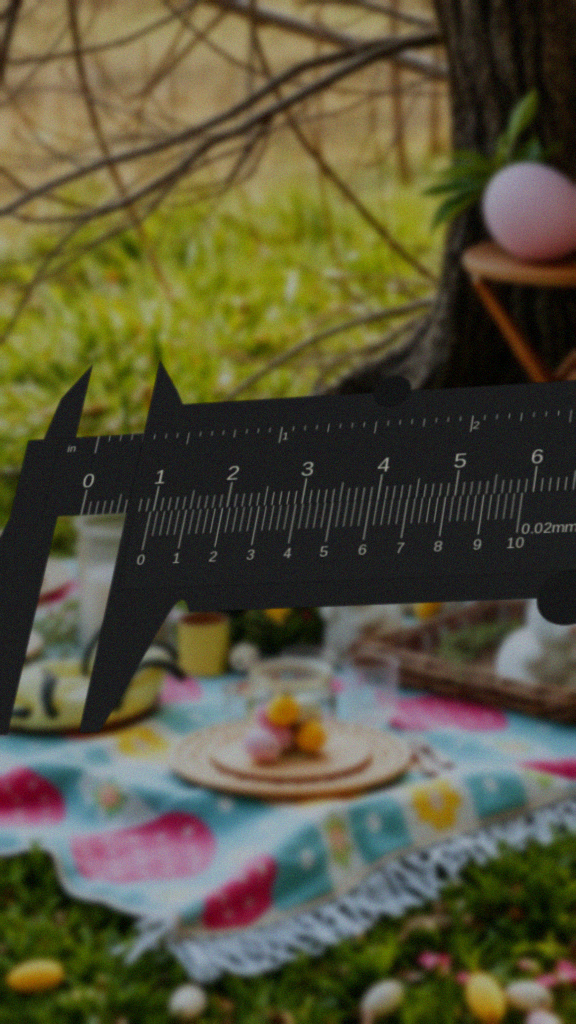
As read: 9.6 mm
